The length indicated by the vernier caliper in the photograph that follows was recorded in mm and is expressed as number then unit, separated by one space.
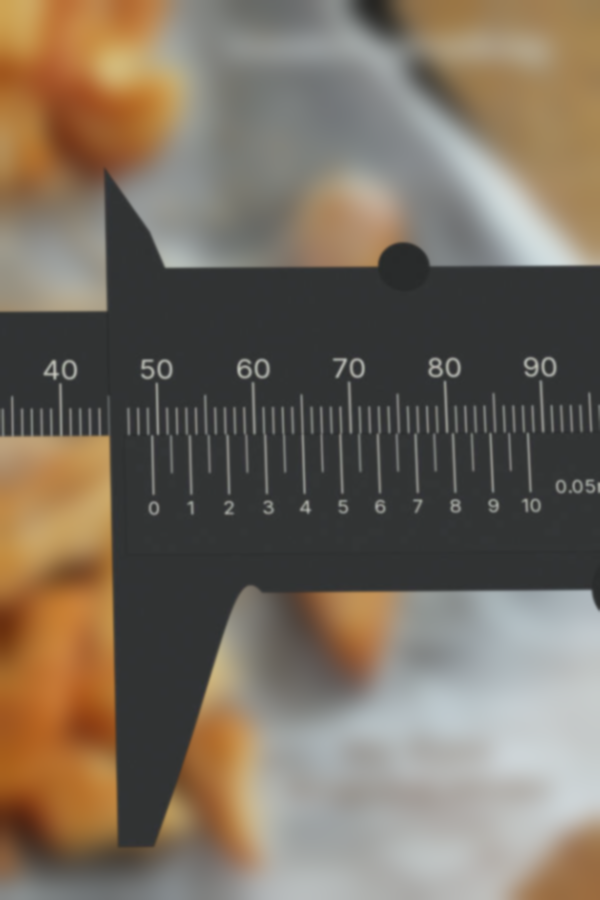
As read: 49.4 mm
